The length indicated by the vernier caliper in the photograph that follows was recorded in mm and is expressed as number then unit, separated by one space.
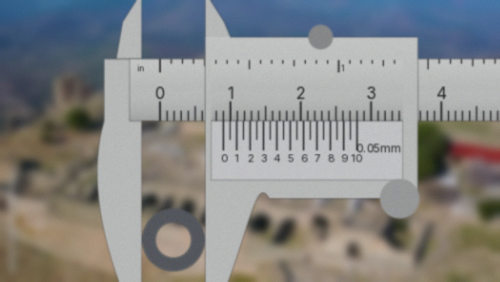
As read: 9.0 mm
